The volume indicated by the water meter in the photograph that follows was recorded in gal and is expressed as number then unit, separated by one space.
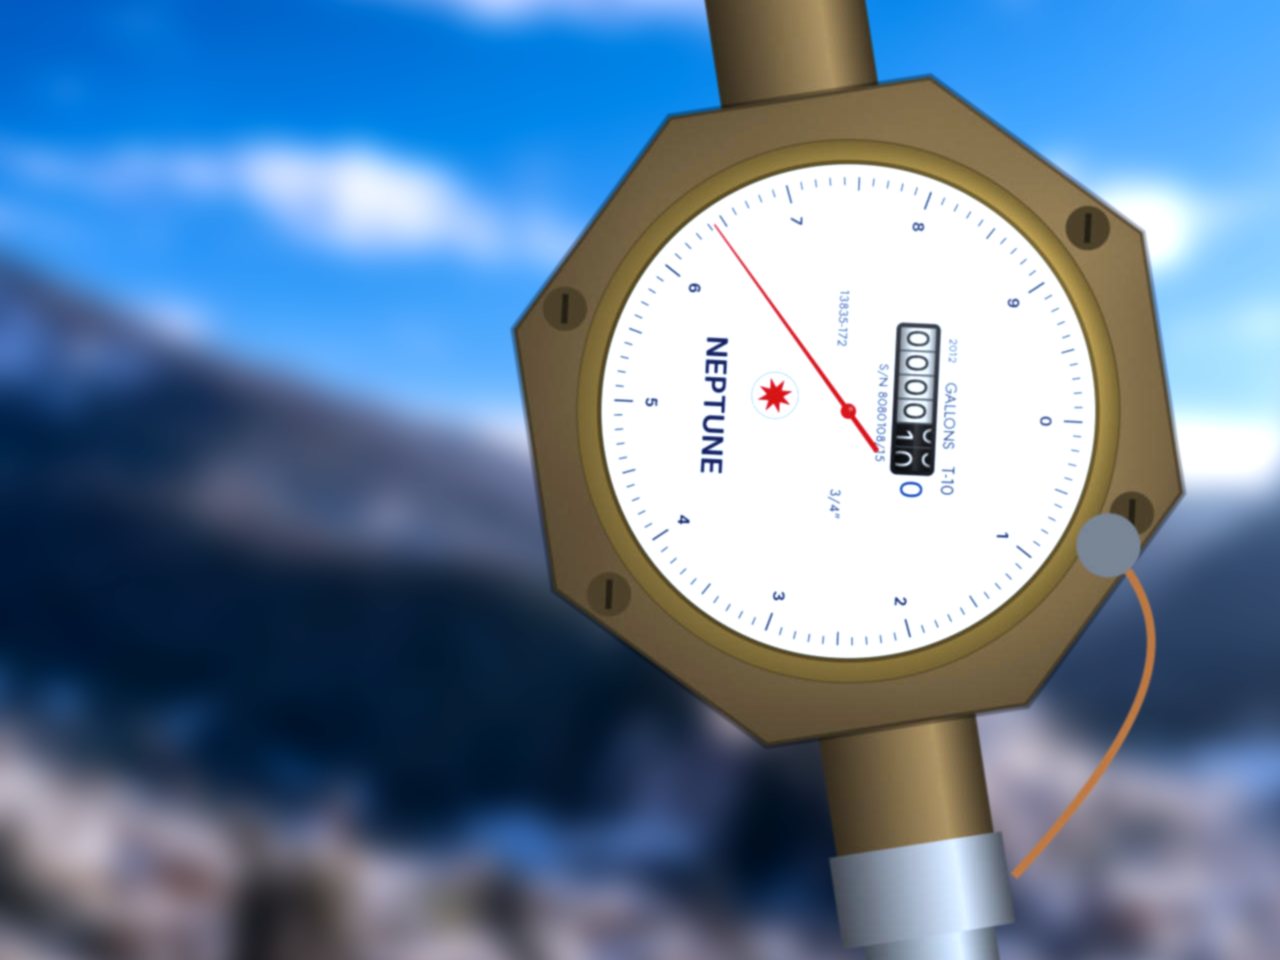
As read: 96.4 gal
